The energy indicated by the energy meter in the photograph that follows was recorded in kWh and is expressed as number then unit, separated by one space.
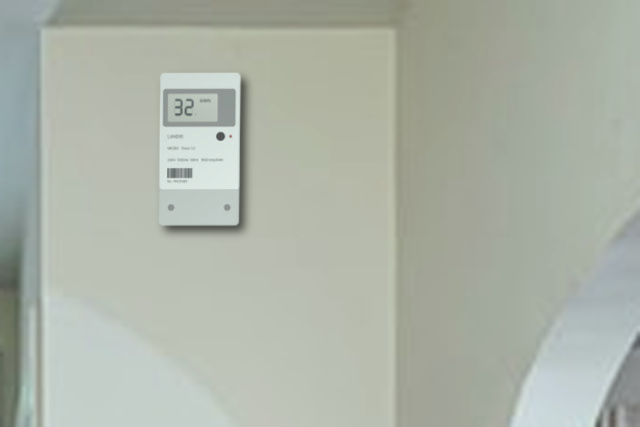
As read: 32 kWh
